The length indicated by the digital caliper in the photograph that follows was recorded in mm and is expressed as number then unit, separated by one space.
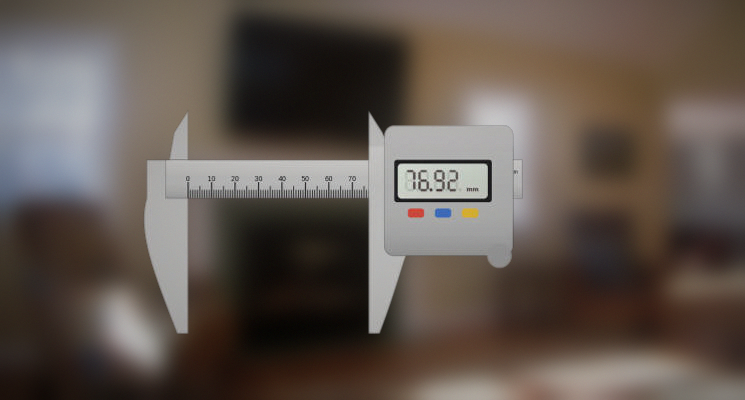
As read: 76.92 mm
